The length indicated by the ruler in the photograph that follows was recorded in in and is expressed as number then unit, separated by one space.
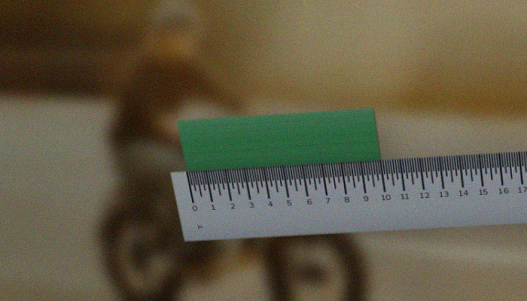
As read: 10 in
